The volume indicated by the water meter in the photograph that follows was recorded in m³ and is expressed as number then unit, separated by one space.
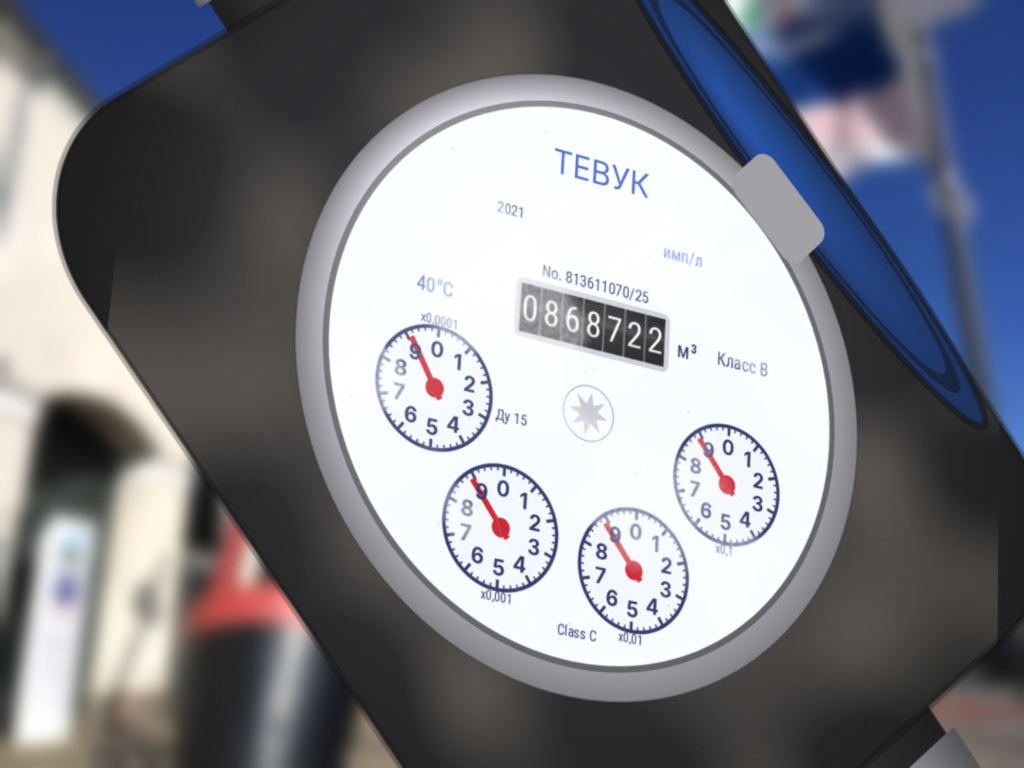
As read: 868722.8889 m³
